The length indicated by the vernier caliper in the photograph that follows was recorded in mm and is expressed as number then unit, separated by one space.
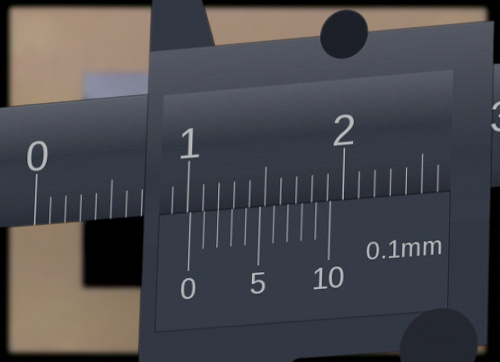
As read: 10.2 mm
